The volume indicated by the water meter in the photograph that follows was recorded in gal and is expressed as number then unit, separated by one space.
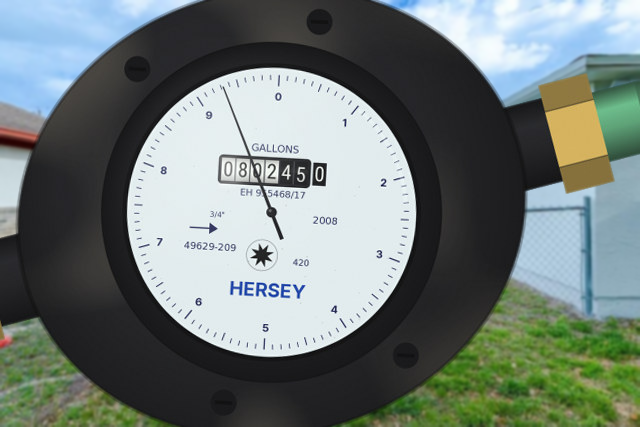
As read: 802449.3 gal
